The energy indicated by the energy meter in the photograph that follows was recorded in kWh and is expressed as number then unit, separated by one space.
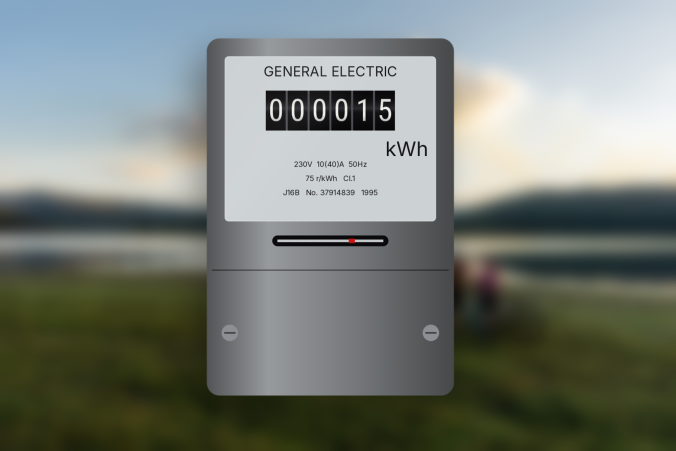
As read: 15 kWh
